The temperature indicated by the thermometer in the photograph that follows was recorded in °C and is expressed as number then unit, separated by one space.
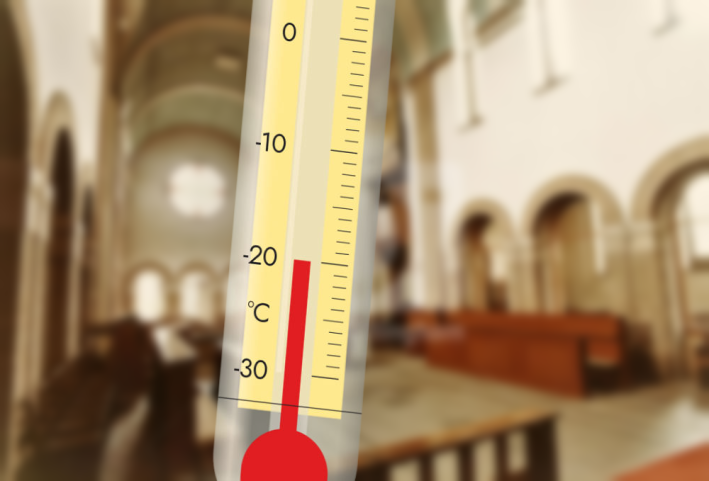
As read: -20 °C
